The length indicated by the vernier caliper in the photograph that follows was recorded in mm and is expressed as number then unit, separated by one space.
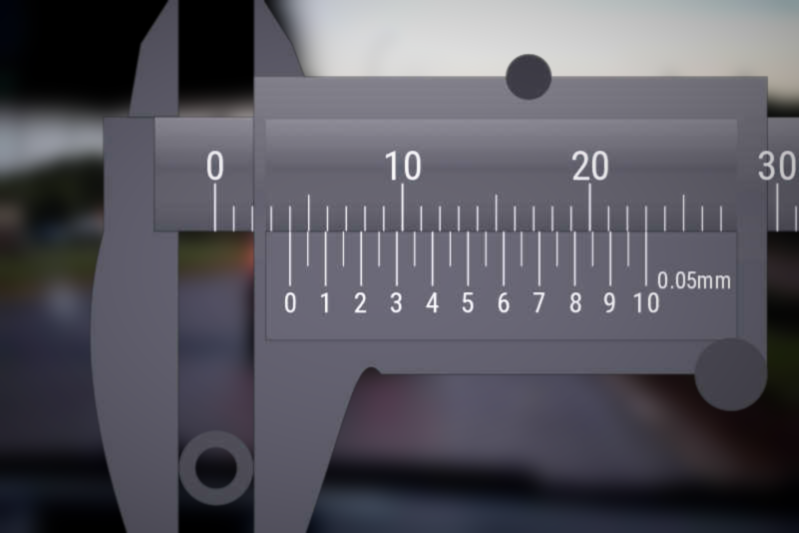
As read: 4.0 mm
